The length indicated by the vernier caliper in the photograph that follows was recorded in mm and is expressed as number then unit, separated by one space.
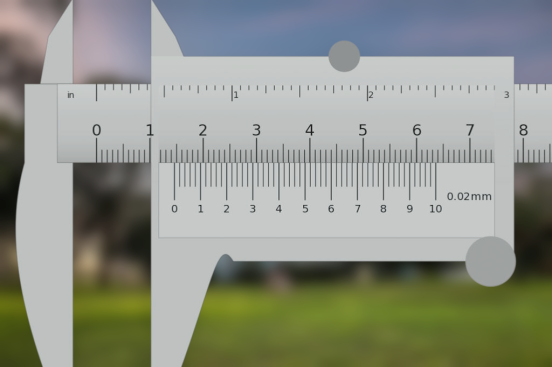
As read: 14.6 mm
